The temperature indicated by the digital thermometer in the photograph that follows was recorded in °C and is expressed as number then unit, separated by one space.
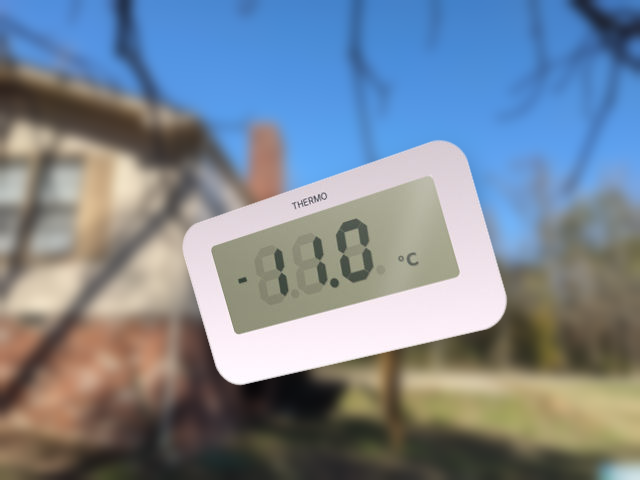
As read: -11.0 °C
